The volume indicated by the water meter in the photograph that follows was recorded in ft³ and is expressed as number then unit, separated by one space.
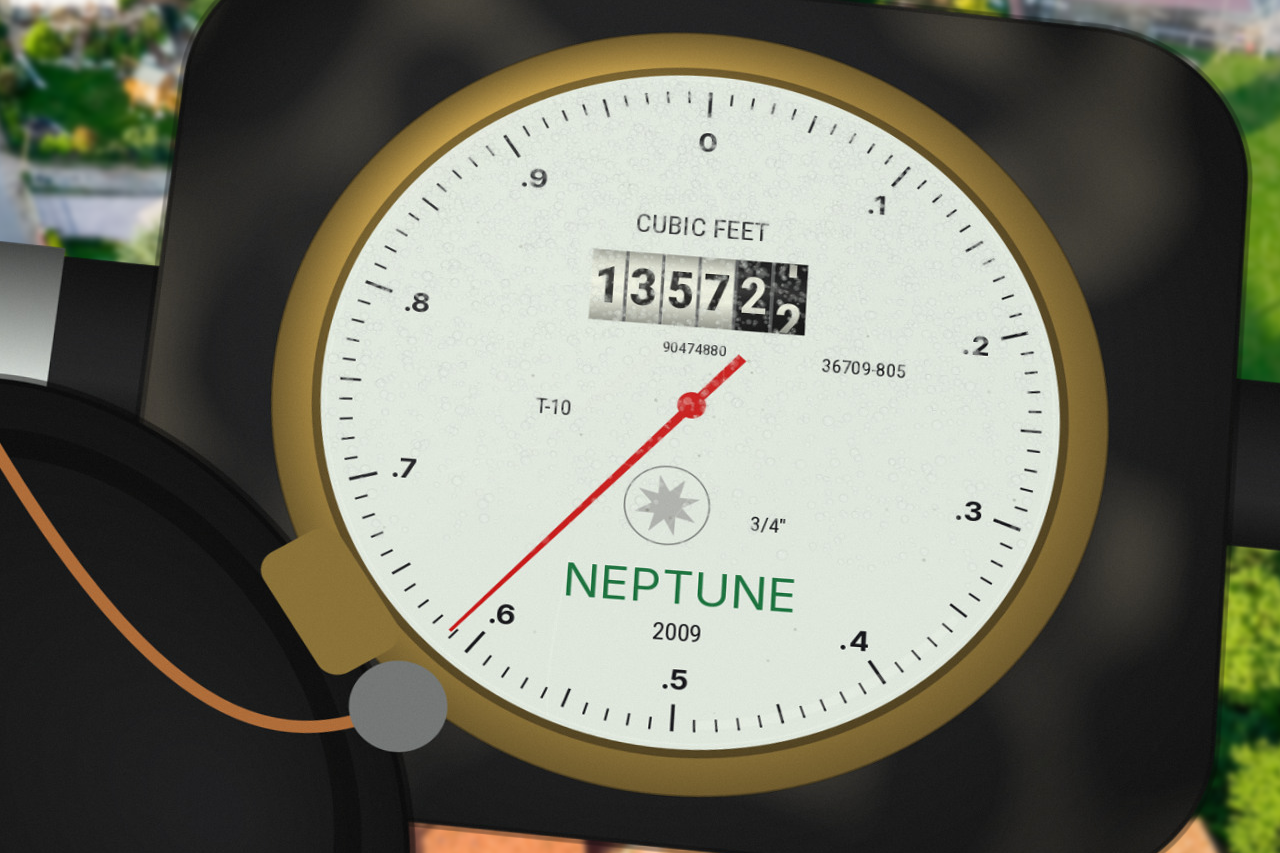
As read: 135721.61 ft³
